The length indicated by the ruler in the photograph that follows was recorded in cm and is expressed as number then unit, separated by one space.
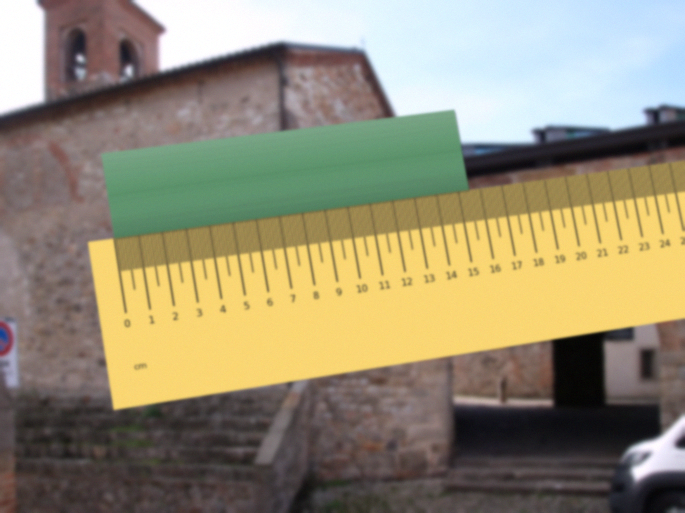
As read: 15.5 cm
